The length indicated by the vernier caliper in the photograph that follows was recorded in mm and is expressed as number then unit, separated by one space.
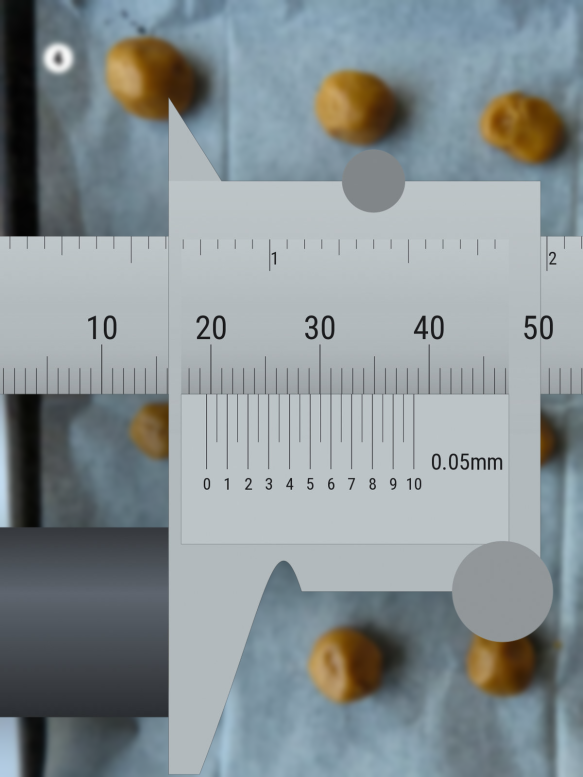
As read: 19.6 mm
